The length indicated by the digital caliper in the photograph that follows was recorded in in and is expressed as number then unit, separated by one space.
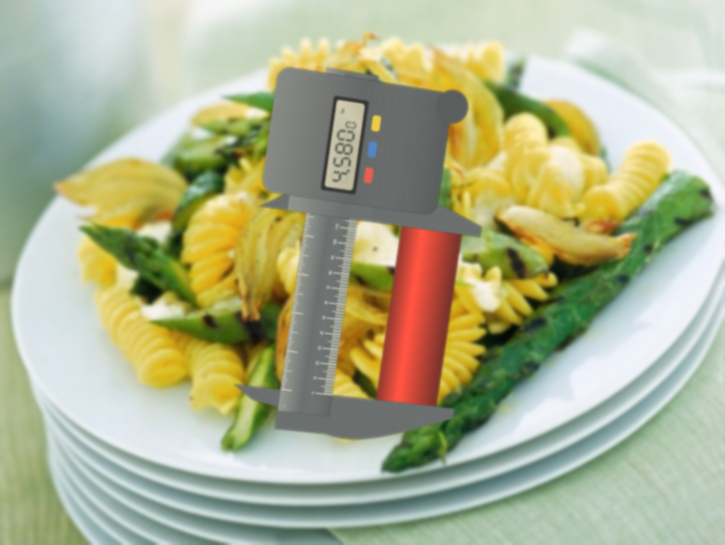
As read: 4.5800 in
